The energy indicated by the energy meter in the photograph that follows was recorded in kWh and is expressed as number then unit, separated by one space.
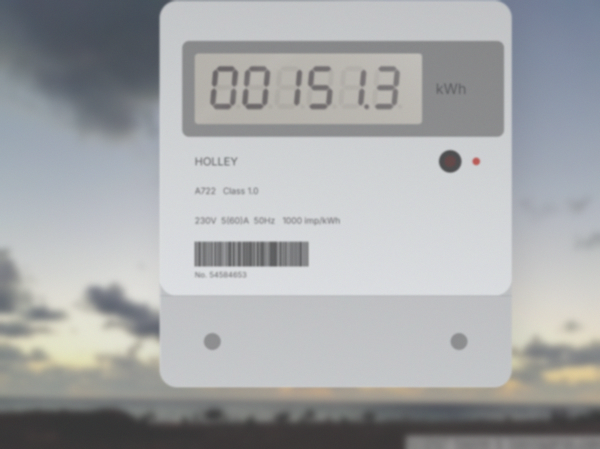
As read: 151.3 kWh
